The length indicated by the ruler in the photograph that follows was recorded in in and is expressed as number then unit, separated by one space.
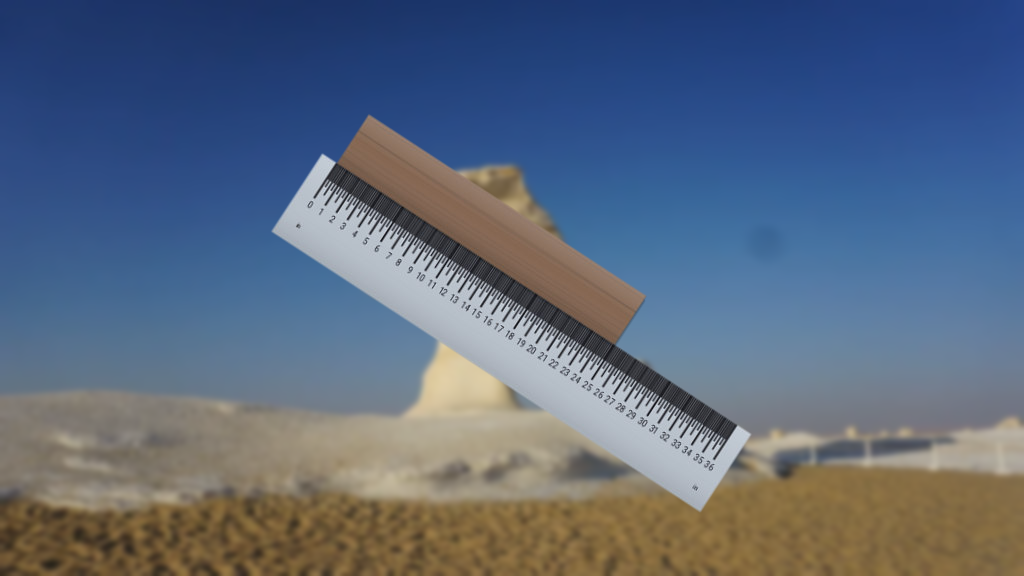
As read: 25 in
